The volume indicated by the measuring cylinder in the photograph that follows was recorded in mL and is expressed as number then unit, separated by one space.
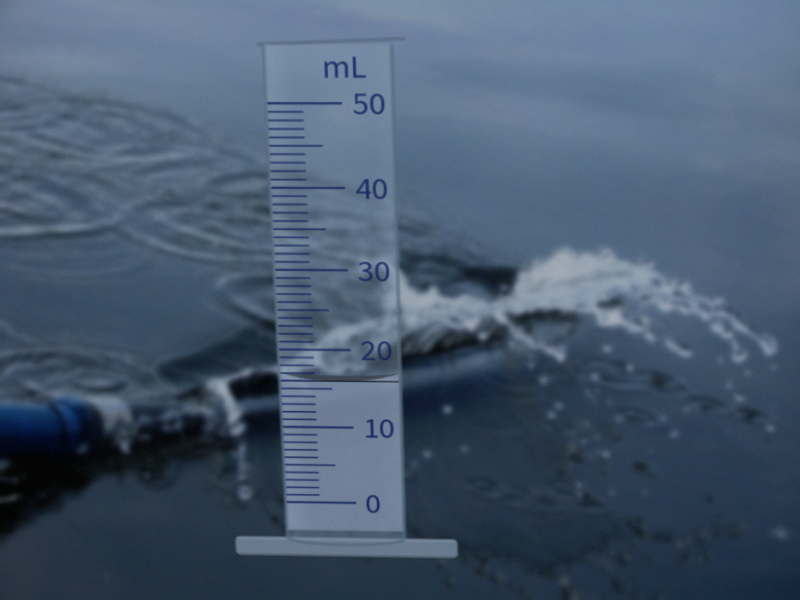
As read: 16 mL
